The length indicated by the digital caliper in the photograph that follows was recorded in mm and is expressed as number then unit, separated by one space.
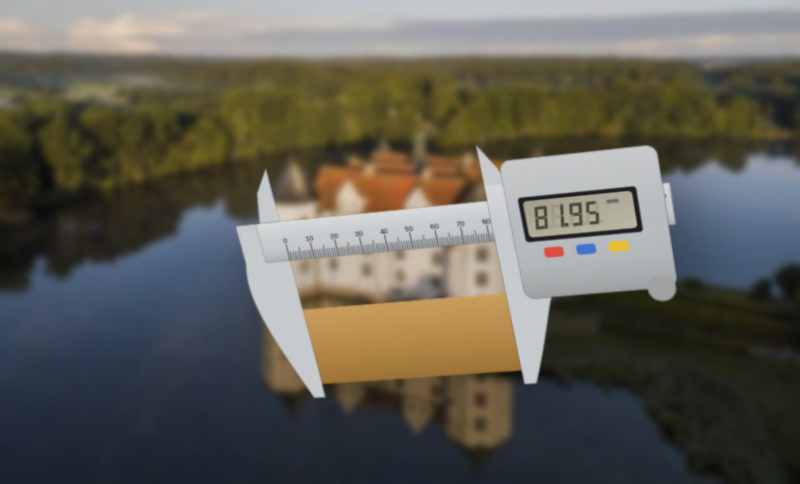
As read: 81.95 mm
